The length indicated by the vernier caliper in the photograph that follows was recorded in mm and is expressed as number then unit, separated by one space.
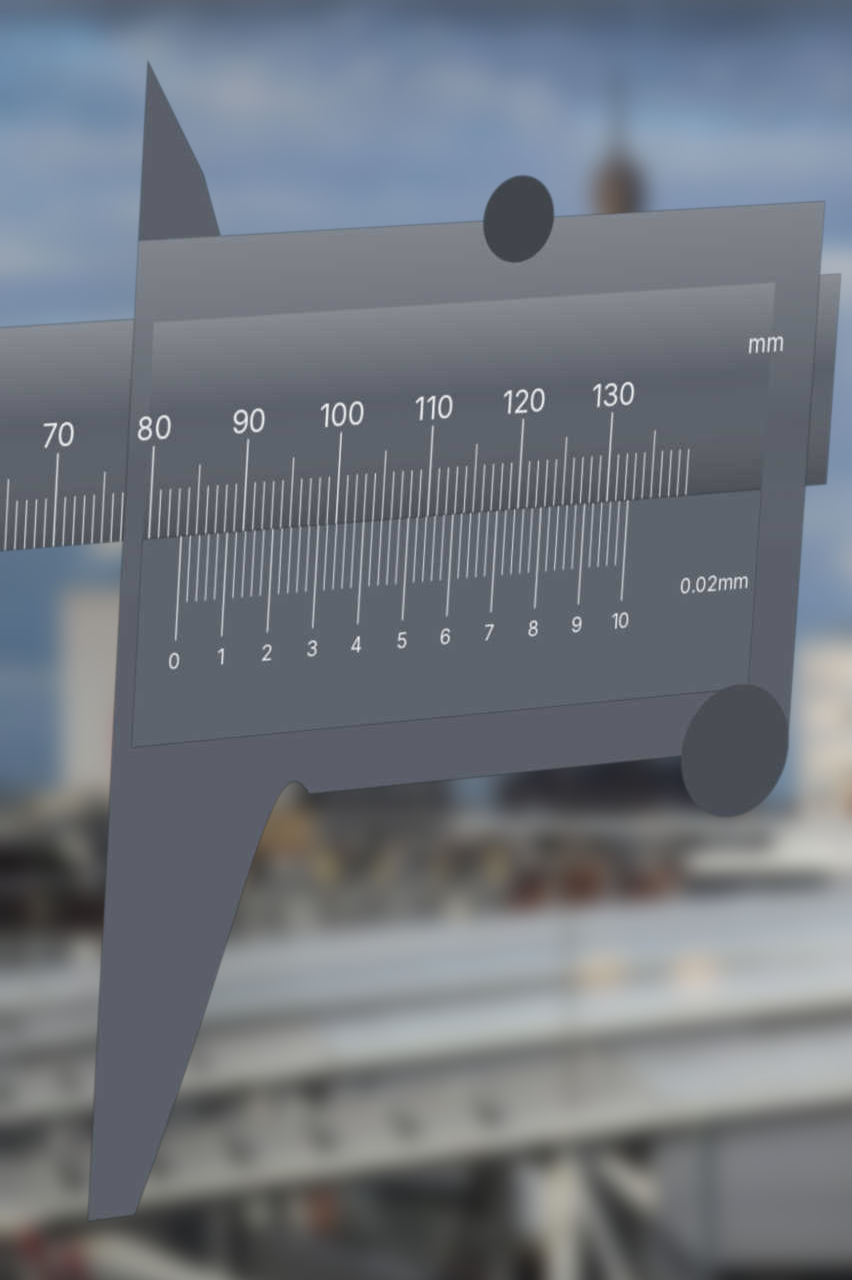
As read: 83.4 mm
